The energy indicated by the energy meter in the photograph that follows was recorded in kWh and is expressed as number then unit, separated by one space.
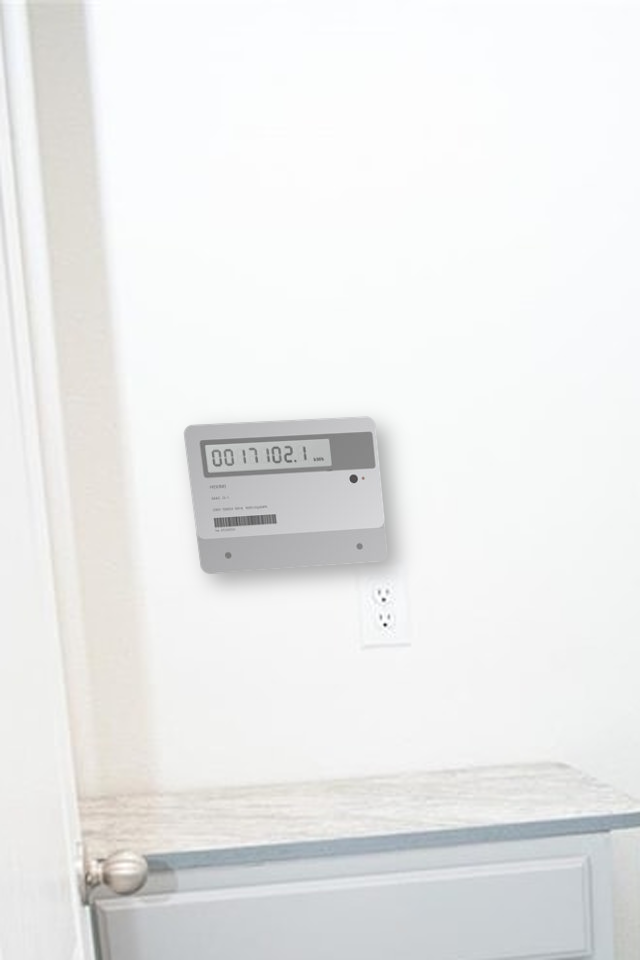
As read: 17102.1 kWh
